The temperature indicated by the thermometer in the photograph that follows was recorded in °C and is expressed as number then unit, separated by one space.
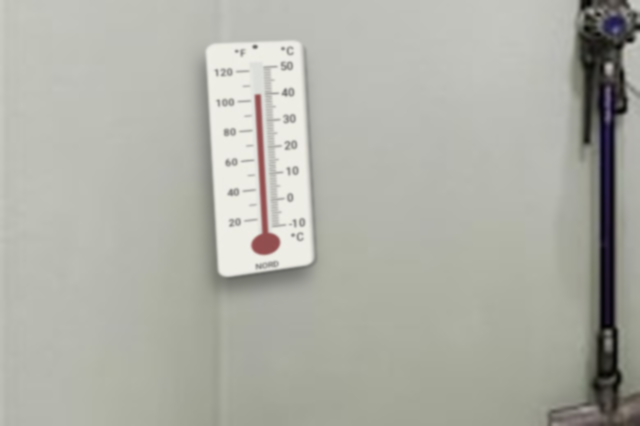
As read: 40 °C
